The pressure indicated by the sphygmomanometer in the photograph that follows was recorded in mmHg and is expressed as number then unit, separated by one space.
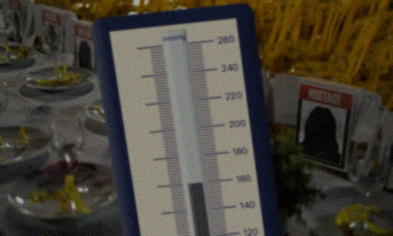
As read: 160 mmHg
